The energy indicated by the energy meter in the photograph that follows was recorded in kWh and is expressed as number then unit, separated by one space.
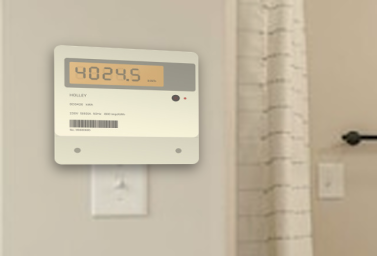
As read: 4024.5 kWh
